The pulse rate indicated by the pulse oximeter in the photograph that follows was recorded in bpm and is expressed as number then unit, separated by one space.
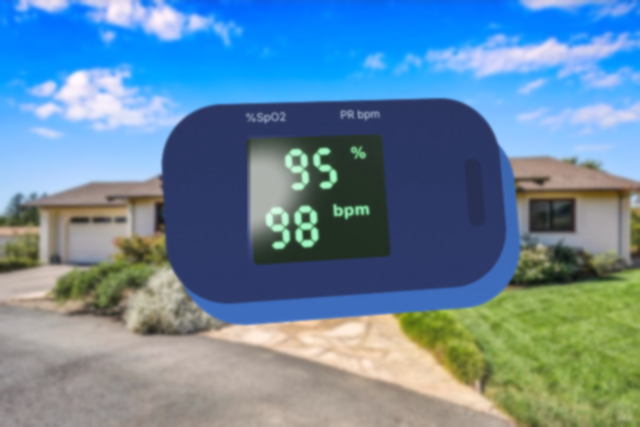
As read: 98 bpm
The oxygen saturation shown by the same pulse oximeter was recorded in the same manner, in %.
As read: 95 %
